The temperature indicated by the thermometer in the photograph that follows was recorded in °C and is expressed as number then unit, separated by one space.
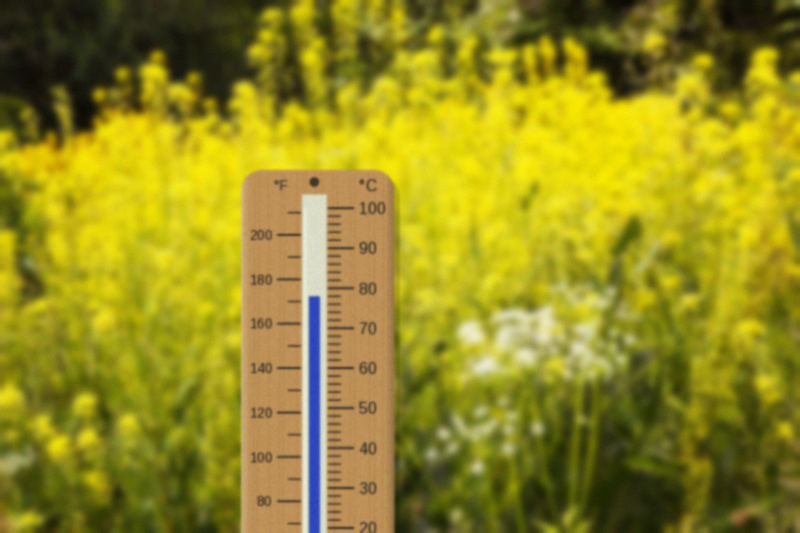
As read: 78 °C
